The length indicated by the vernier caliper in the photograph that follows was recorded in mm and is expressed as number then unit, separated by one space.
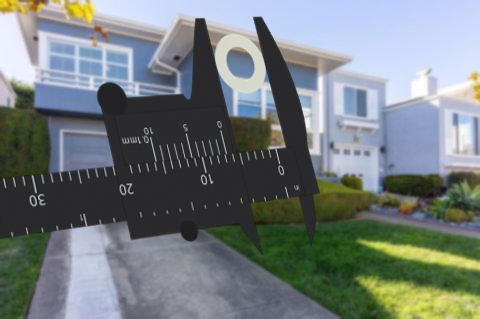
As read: 6.8 mm
